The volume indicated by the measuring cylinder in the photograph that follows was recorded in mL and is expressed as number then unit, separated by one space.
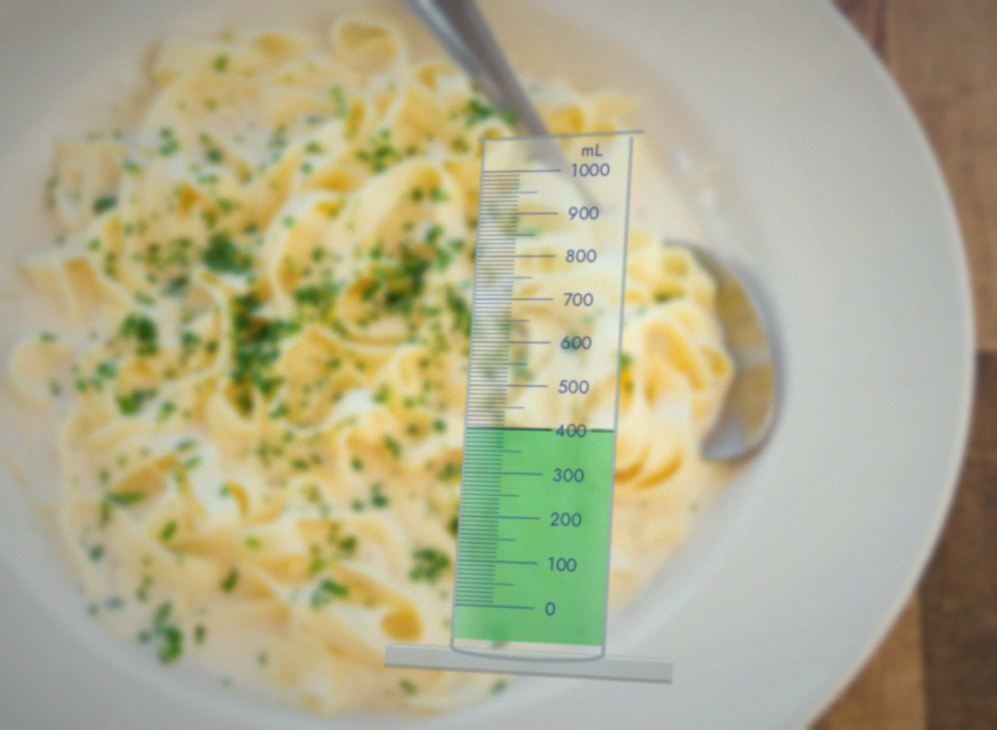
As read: 400 mL
